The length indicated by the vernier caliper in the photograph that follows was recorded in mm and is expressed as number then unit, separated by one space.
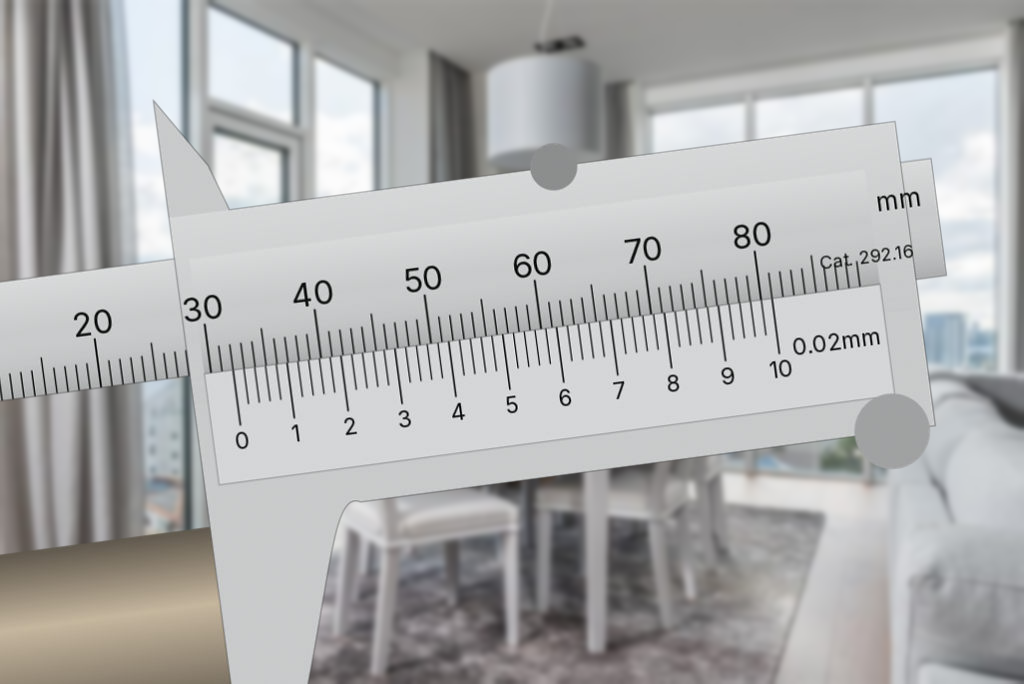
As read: 32.0 mm
